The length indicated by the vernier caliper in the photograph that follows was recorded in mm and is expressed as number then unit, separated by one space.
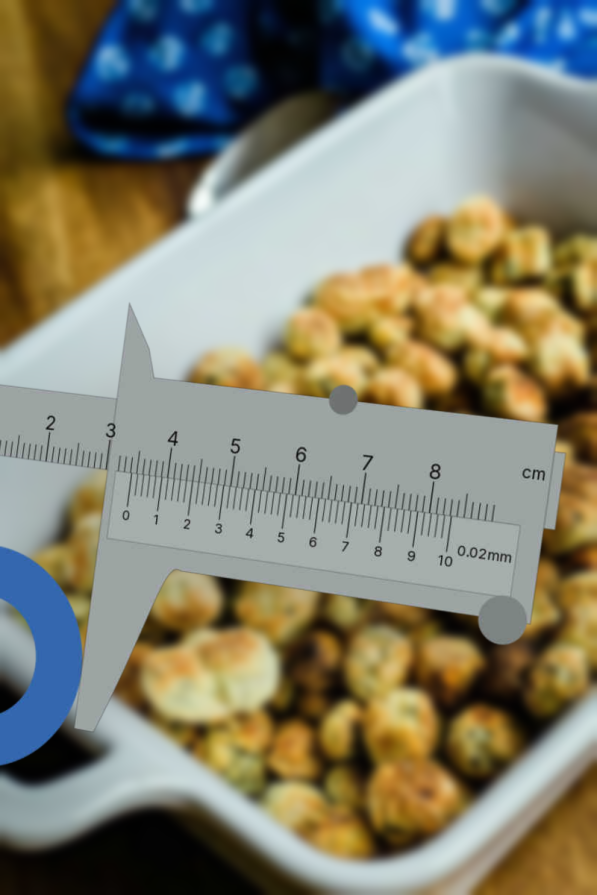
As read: 34.2 mm
